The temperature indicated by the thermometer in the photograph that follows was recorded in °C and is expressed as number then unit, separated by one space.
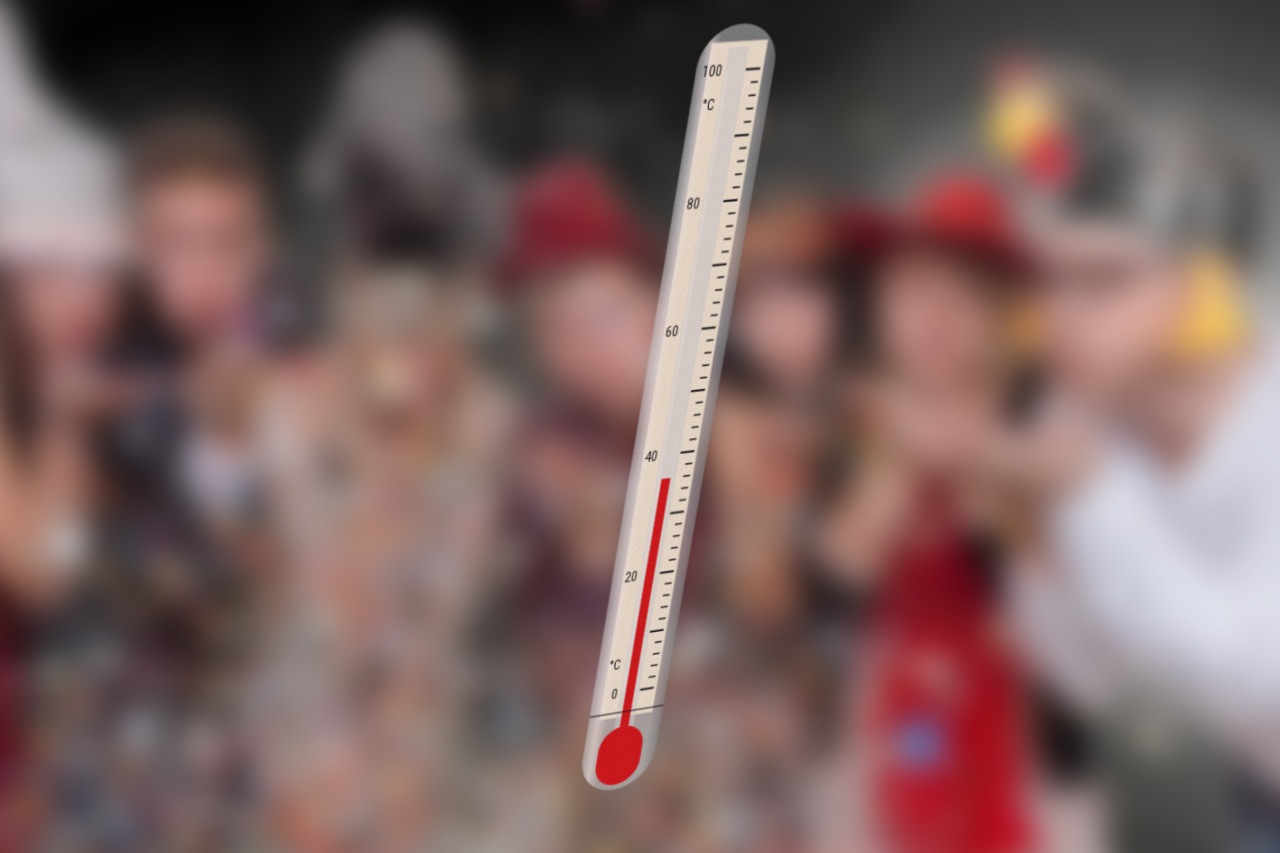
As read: 36 °C
